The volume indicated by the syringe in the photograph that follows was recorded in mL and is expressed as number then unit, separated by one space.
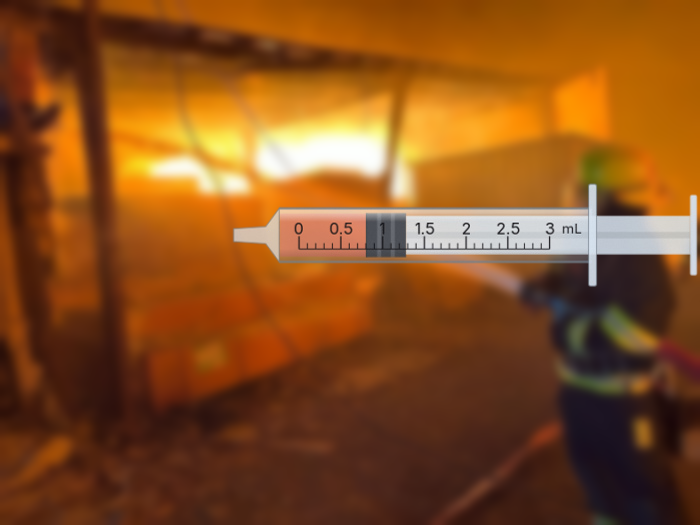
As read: 0.8 mL
